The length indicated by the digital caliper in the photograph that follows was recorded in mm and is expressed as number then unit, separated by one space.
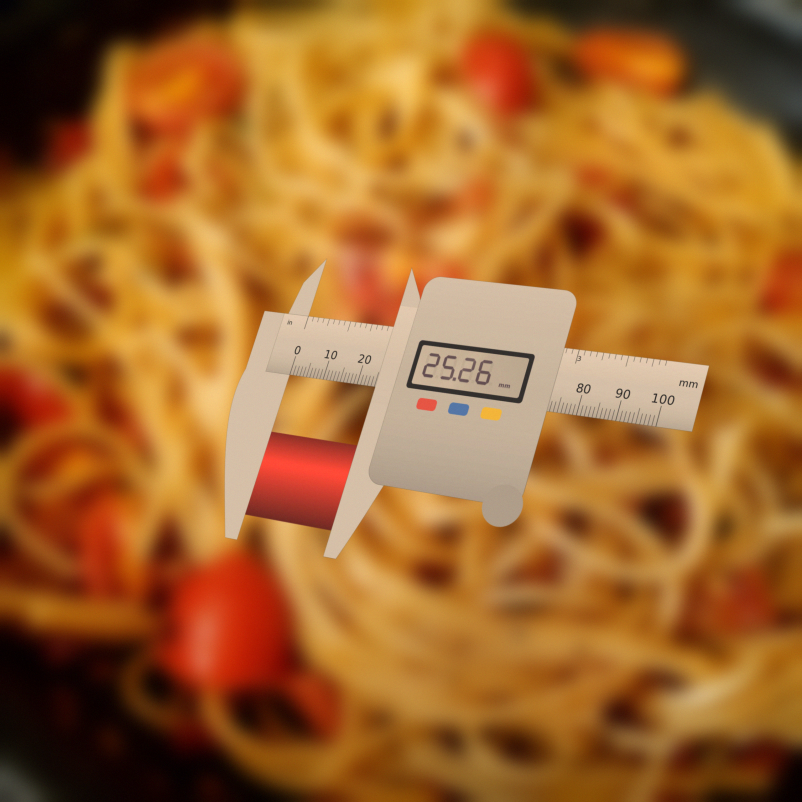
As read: 25.26 mm
